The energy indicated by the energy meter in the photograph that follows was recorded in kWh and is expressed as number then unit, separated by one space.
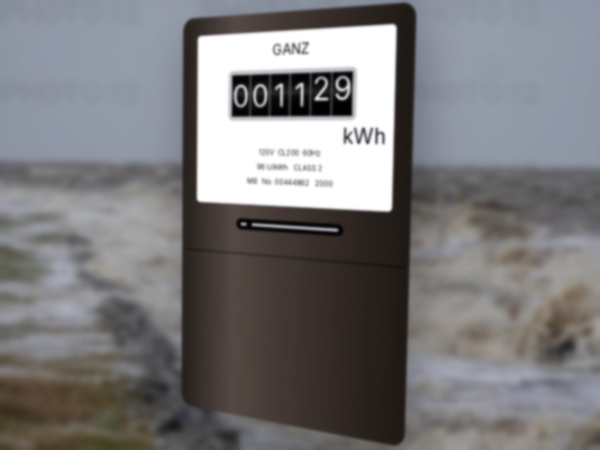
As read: 1129 kWh
